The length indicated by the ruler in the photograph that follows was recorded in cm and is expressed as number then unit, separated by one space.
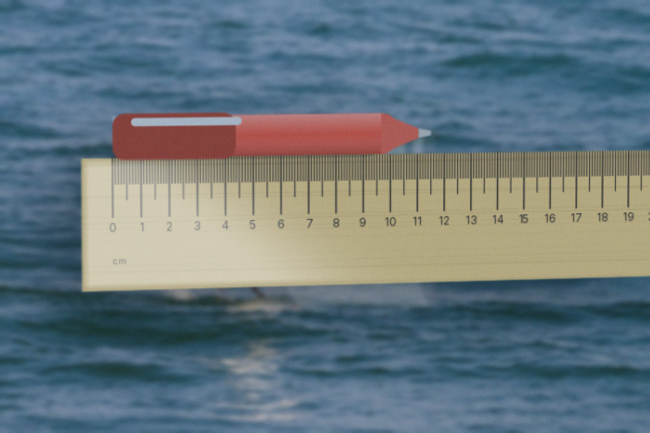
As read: 11.5 cm
